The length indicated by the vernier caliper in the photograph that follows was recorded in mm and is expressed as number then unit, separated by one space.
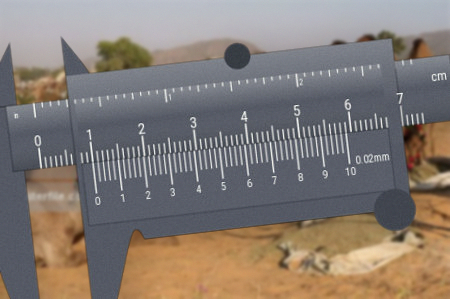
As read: 10.0 mm
